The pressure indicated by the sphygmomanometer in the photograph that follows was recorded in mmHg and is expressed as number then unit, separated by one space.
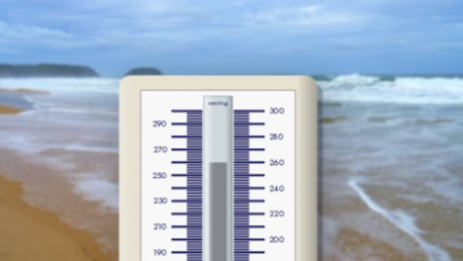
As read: 260 mmHg
